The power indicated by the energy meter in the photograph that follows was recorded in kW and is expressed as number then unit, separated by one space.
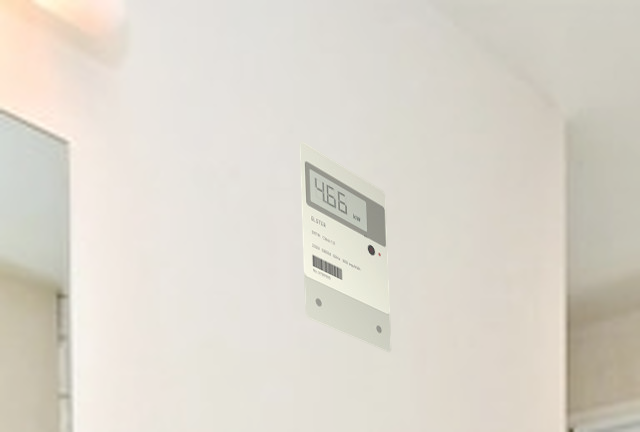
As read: 4.66 kW
